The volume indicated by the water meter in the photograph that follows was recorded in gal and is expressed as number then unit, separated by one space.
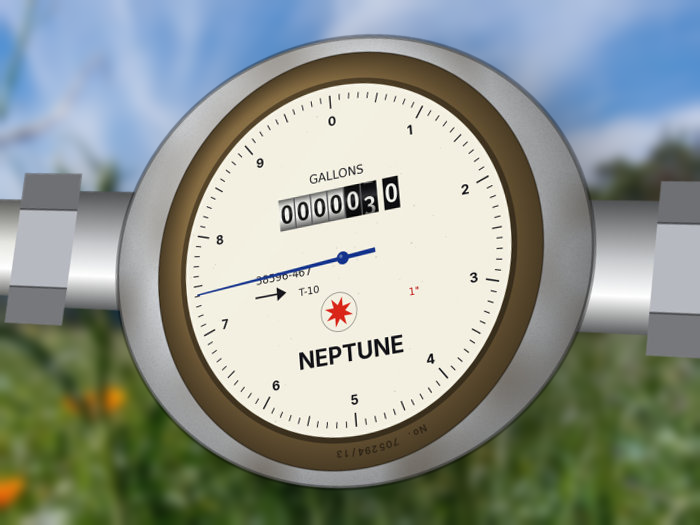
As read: 27.4 gal
